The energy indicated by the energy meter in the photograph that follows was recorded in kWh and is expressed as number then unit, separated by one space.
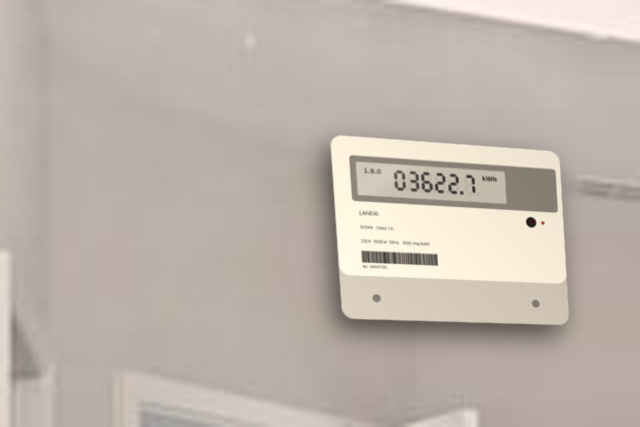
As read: 3622.7 kWh
